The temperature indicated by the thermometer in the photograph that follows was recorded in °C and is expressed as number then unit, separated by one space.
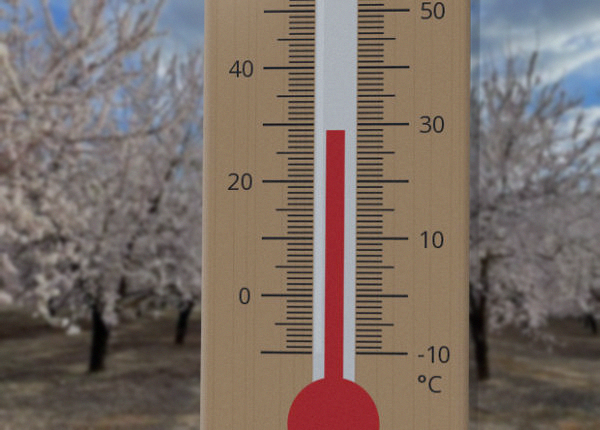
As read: 29 °C
